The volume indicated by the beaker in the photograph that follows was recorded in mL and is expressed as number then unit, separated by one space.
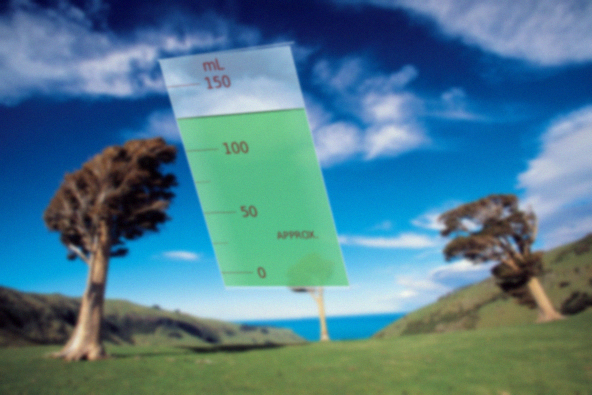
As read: 125 mL
